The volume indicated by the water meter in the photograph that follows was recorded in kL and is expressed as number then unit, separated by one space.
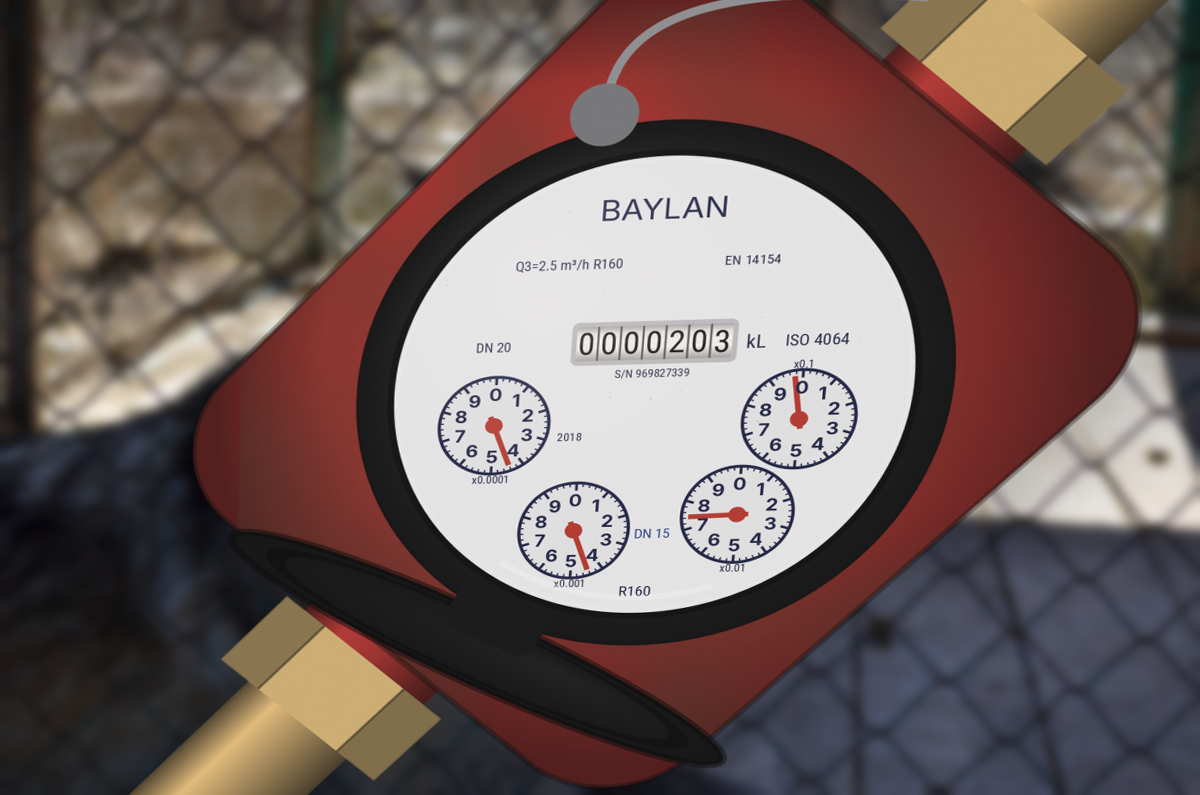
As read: 202.9744 kL
